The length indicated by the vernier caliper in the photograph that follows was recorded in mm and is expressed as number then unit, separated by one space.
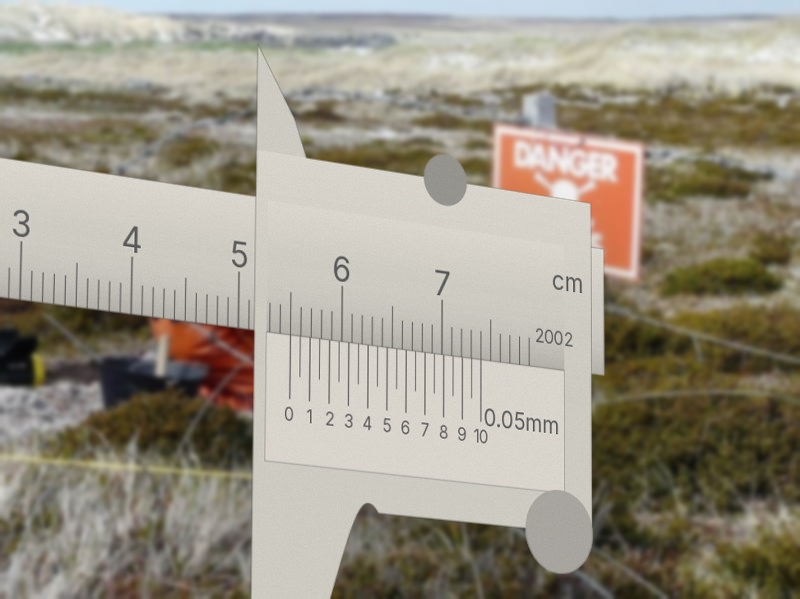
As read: 55.0 mm
